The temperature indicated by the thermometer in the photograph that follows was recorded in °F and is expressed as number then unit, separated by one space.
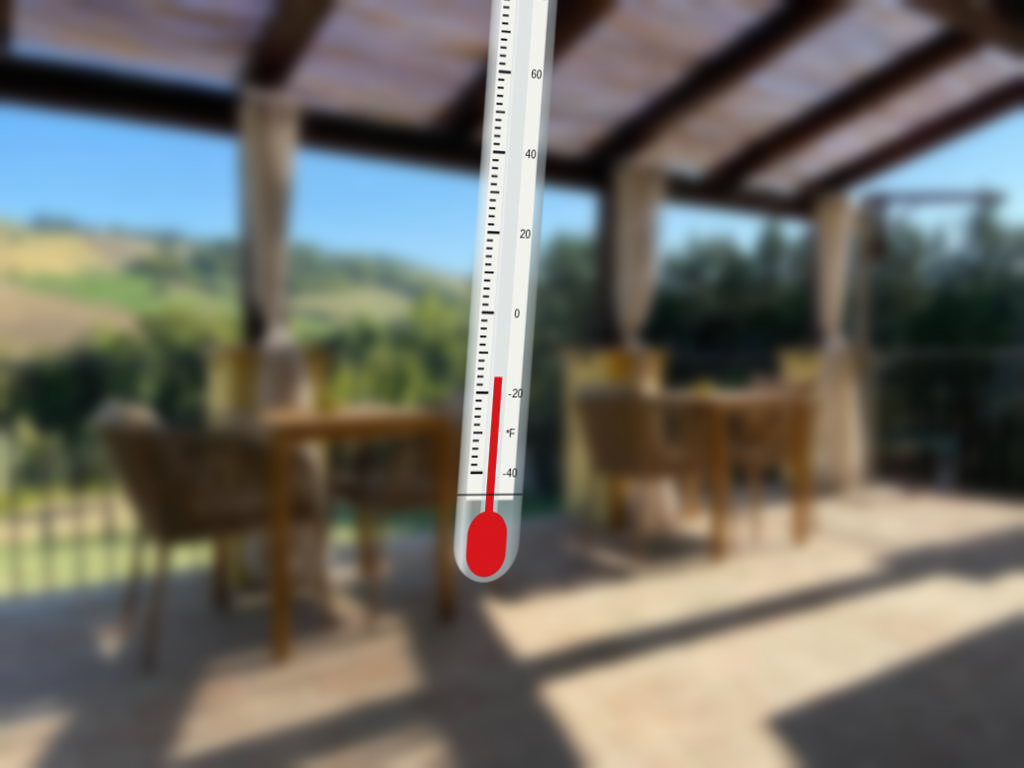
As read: -16 °F
